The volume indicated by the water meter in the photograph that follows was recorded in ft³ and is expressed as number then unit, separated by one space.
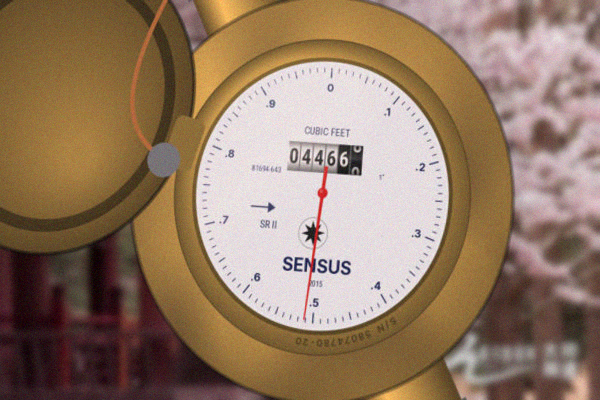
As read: 44668.51 ft³
